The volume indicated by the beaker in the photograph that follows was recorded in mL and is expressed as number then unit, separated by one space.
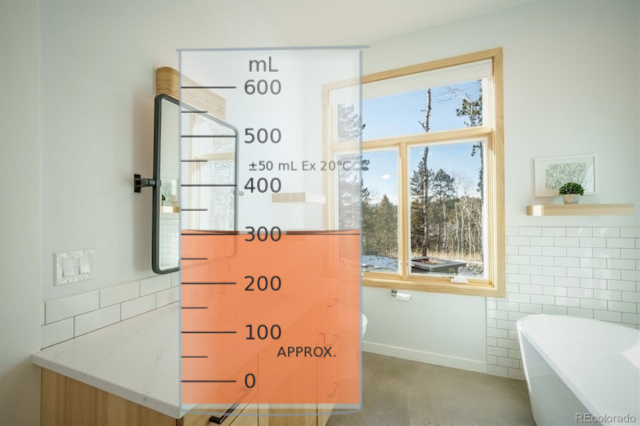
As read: 300 mL
